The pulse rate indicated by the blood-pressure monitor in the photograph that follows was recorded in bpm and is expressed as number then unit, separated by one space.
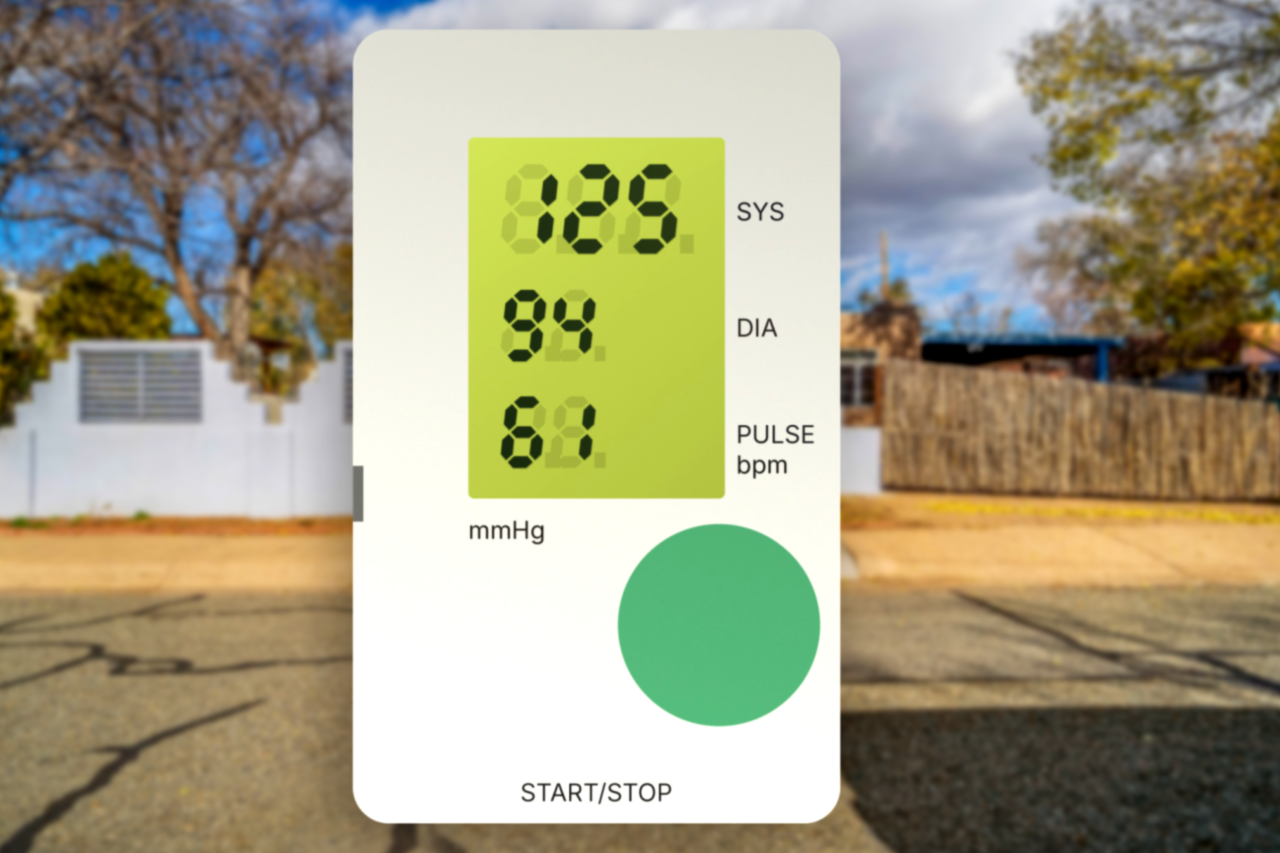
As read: 61 bpm
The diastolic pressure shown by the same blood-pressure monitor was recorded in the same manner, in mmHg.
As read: 94 mmHg
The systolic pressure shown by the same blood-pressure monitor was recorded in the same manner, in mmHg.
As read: 125 mmHg
